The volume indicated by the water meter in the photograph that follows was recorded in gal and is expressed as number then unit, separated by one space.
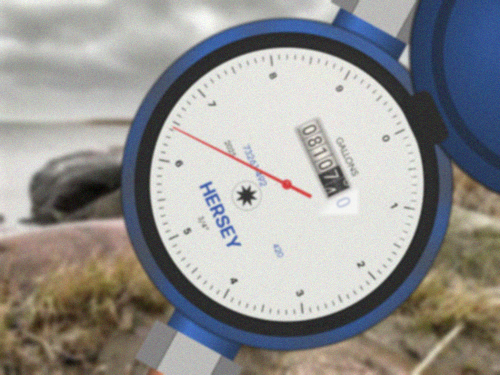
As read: 810736.4 gal
